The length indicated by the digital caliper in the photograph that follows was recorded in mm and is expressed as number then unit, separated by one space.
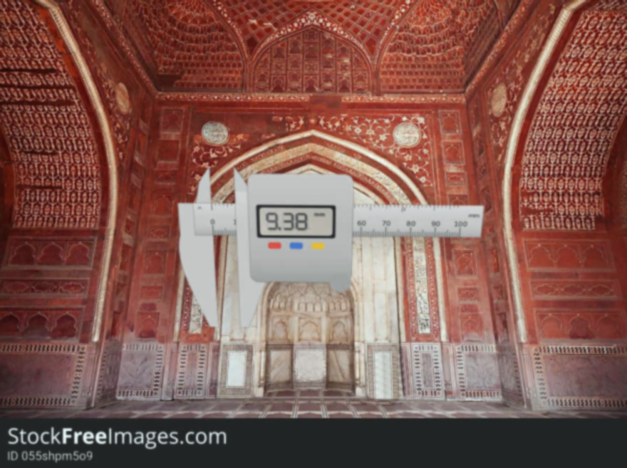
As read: 9.38 mm
